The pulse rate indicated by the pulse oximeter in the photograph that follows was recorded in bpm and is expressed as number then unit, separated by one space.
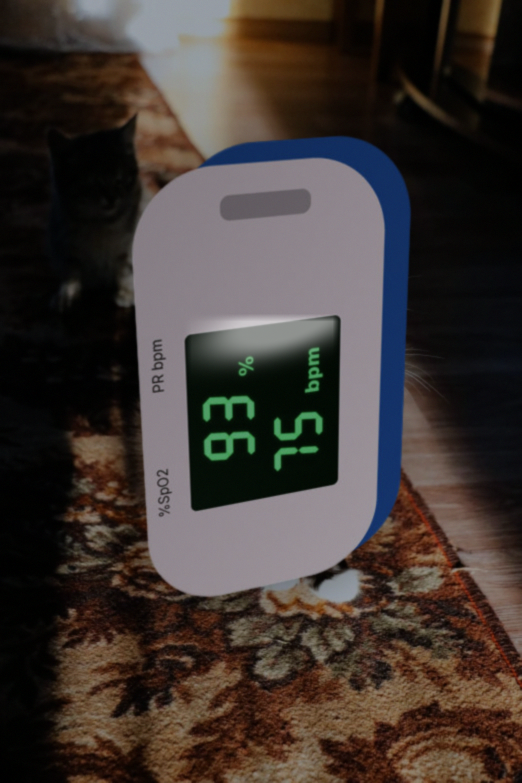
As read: 75 bpm
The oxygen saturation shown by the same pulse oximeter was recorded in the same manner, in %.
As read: 93 %
